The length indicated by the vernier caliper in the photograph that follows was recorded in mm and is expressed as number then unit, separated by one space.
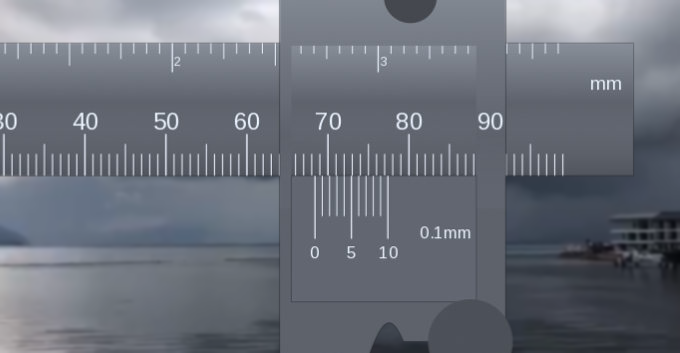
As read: 68.4 mm
